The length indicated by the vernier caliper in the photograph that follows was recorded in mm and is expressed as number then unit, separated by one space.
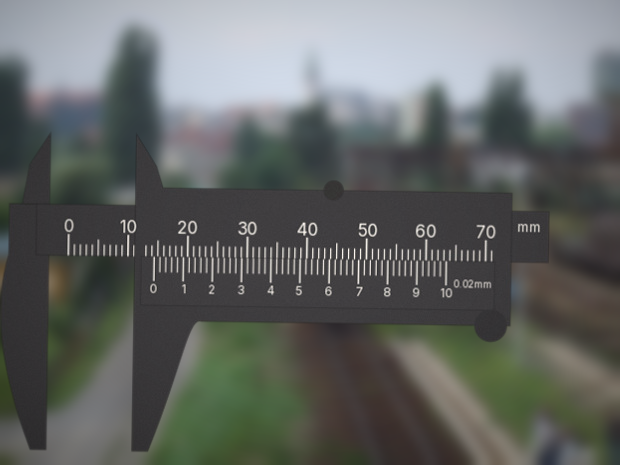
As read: 14.4 mm
